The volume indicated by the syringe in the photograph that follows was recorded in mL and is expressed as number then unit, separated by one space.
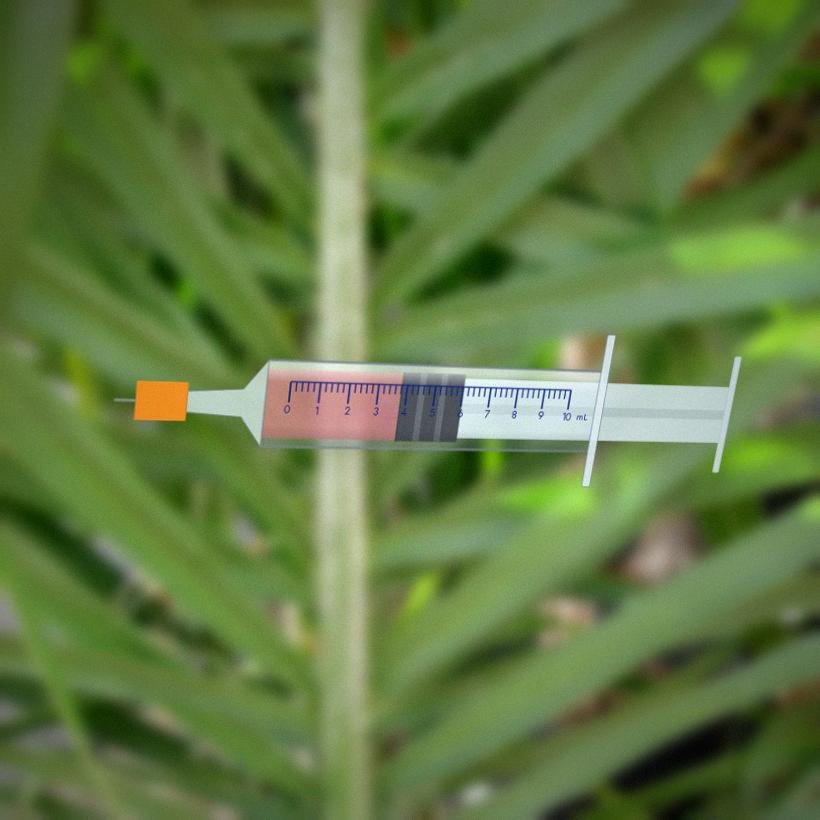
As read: 3.8 mL
